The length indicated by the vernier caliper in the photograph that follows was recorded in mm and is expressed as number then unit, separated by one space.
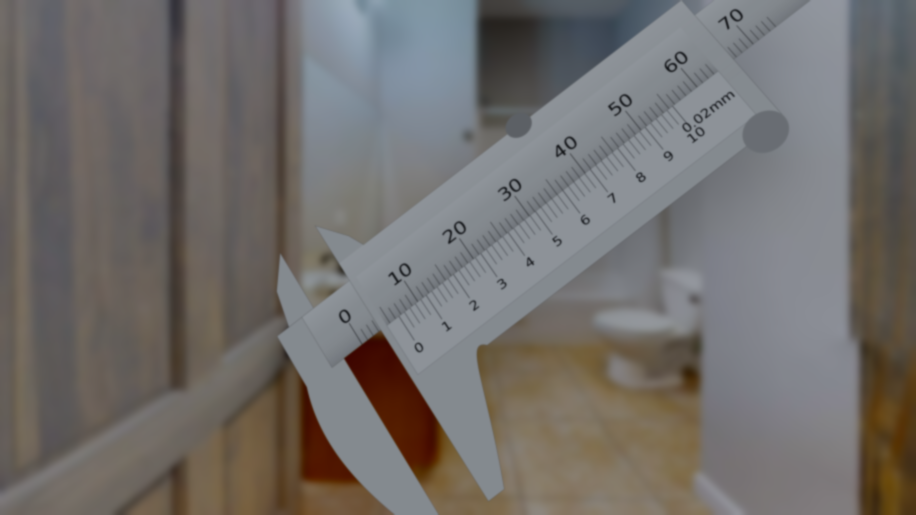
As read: 6.6 mm
